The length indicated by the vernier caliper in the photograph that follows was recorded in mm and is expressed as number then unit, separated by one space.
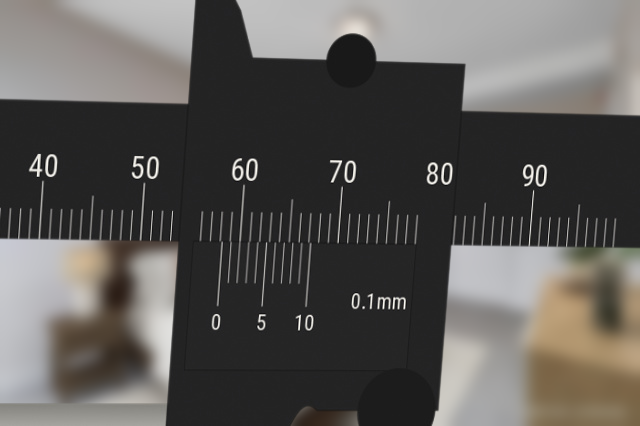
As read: 58.2 mm
